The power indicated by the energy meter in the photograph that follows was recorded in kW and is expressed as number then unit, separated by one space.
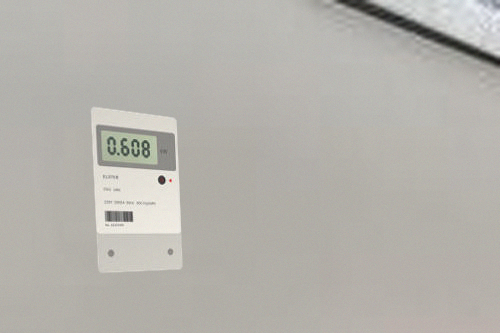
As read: 0.608 kW
